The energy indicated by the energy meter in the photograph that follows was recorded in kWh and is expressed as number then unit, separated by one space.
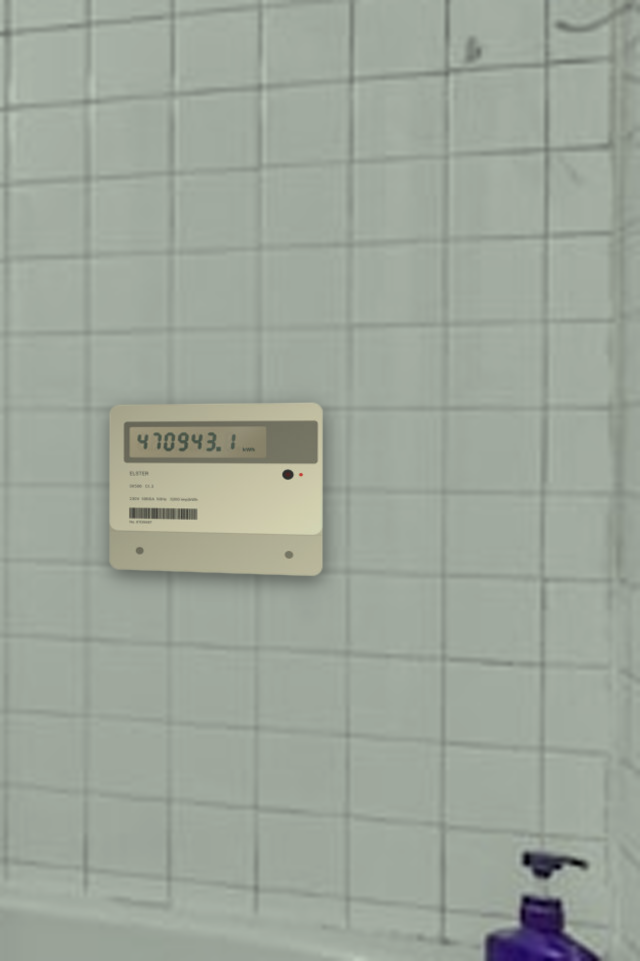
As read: 470943.1 kWh
